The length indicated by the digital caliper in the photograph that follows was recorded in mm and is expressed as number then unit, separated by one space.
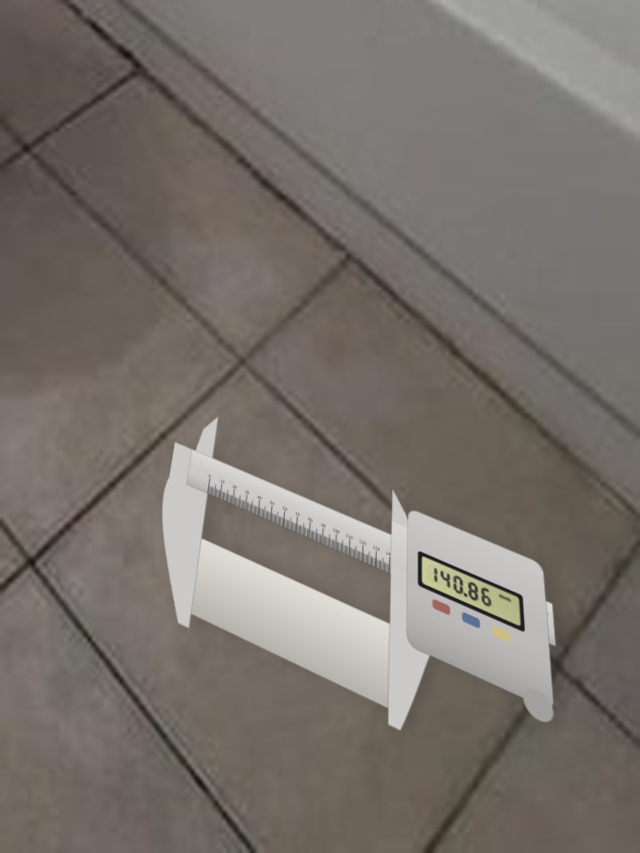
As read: 140.86 mm
